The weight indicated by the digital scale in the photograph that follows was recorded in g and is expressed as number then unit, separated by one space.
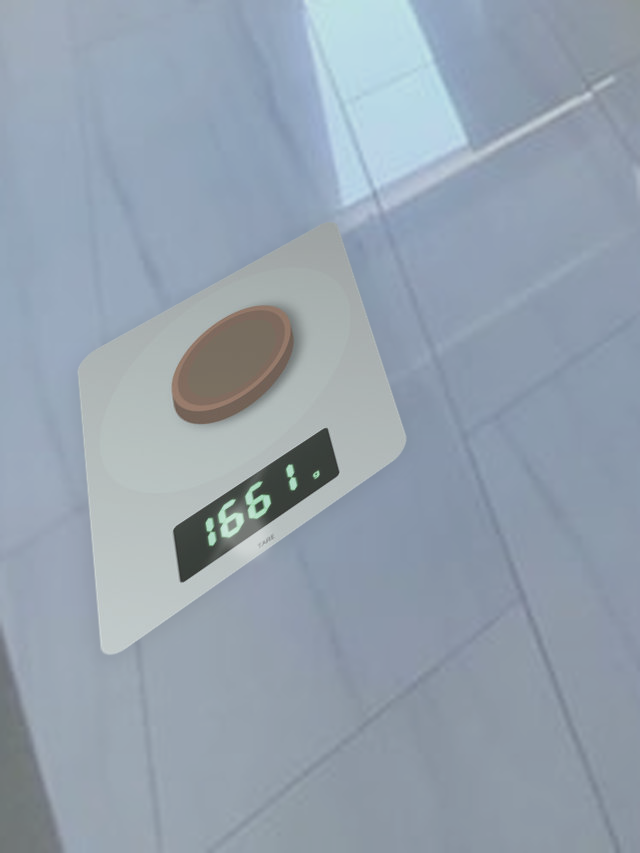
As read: 1661 g
